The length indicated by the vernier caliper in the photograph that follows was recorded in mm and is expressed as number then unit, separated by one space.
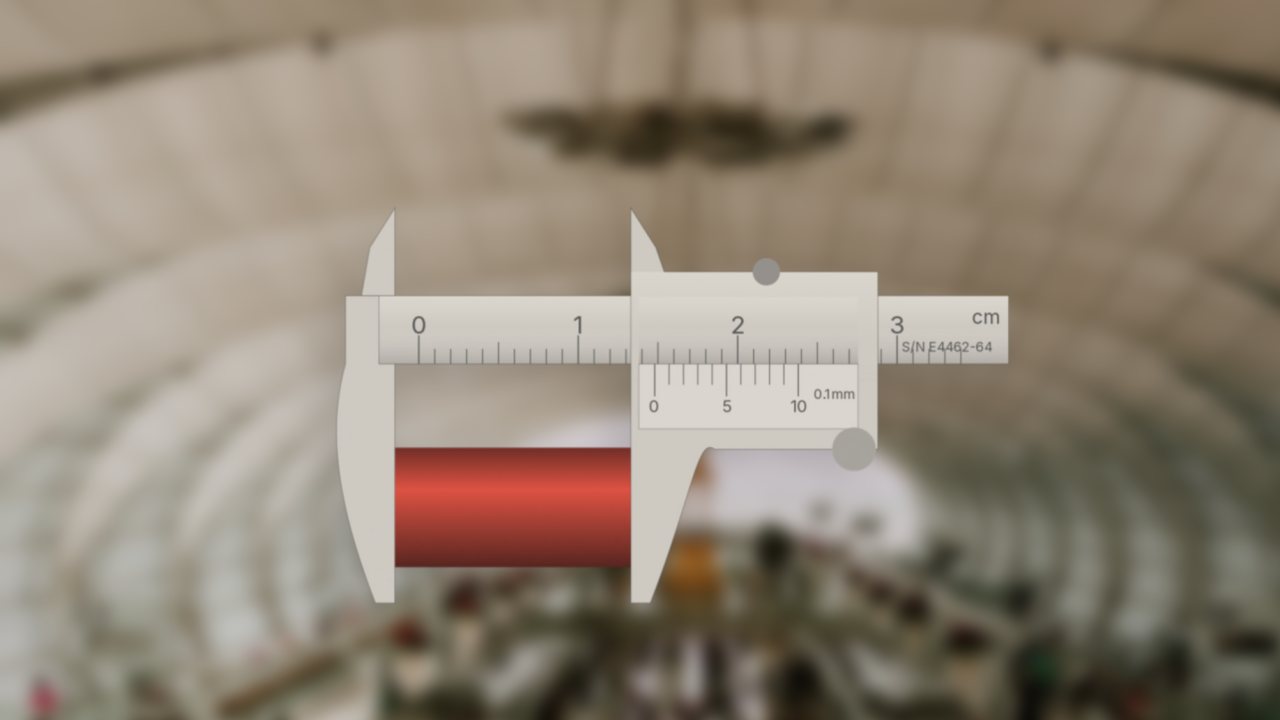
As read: 14.8 mm
